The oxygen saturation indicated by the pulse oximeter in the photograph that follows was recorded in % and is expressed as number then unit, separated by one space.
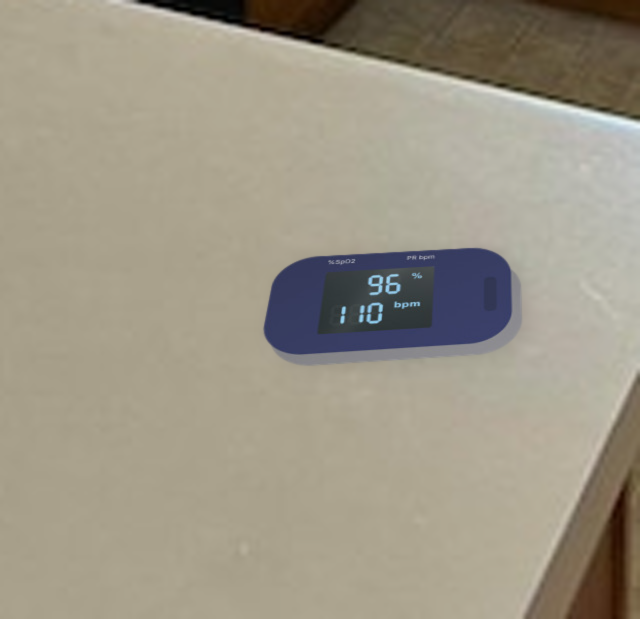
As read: 96 %
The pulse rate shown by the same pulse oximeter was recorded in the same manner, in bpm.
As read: 110 bpm
